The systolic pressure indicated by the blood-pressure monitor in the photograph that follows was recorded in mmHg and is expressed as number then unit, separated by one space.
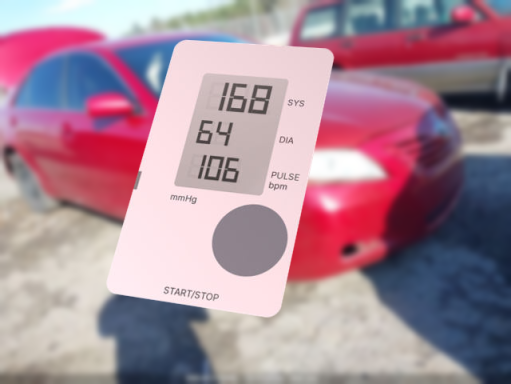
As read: 168 mmHg
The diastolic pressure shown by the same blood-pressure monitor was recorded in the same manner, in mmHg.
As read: 64 mmHg
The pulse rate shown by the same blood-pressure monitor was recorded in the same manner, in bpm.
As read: 106 bpm
